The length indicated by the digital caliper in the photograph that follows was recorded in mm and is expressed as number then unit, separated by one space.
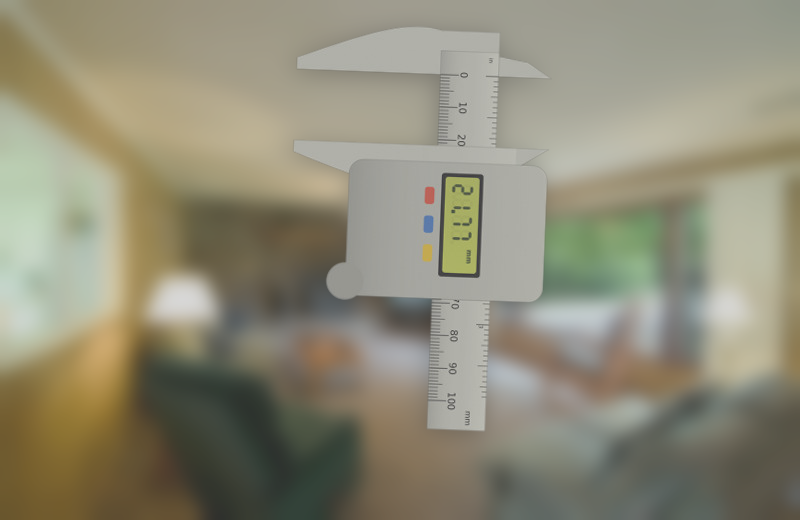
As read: 21.77 mm
